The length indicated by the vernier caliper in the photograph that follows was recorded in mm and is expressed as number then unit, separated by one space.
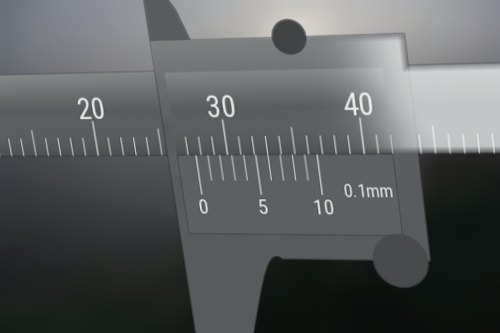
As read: 27.6 mm
